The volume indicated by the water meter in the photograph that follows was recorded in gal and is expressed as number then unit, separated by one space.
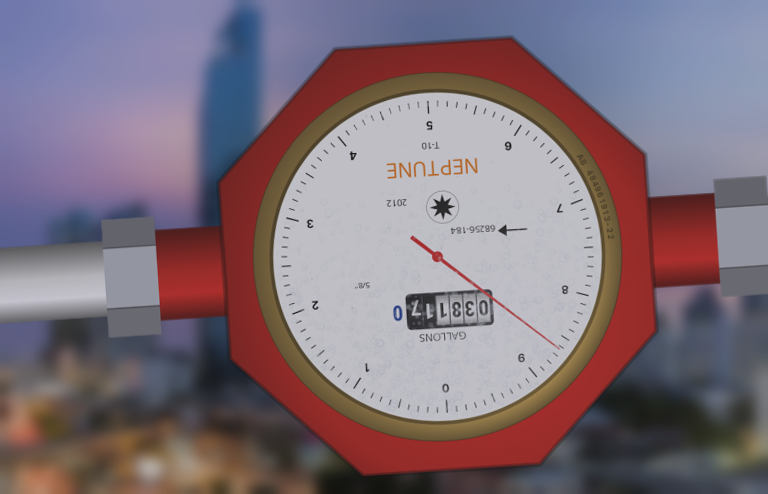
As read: 381168.6 gal
